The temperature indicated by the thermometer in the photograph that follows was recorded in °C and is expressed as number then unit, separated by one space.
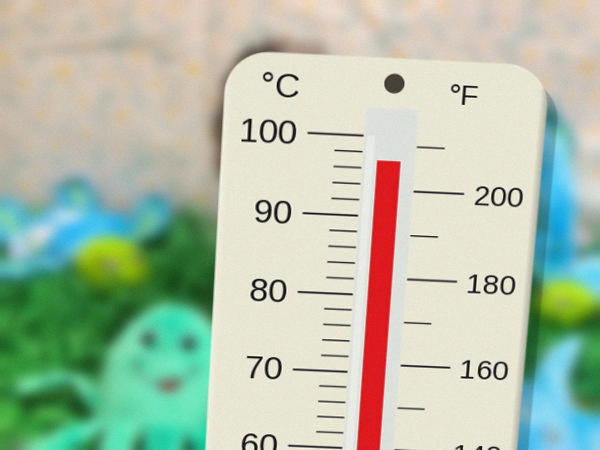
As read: 97 °C
